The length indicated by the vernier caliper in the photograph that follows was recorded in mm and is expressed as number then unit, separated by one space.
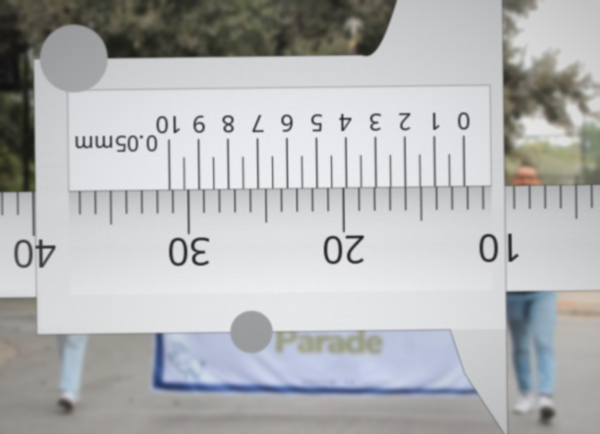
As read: 12.2 mm
